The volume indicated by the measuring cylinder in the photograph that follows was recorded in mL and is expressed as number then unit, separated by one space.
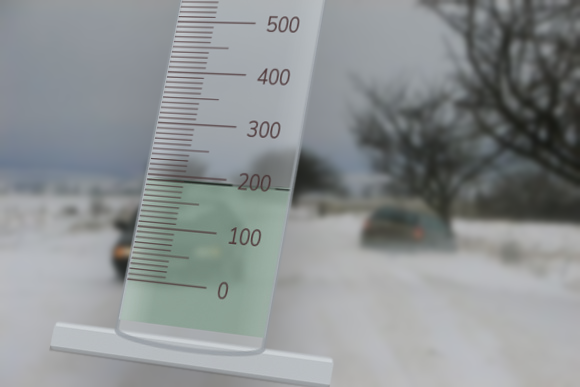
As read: 190 mL
